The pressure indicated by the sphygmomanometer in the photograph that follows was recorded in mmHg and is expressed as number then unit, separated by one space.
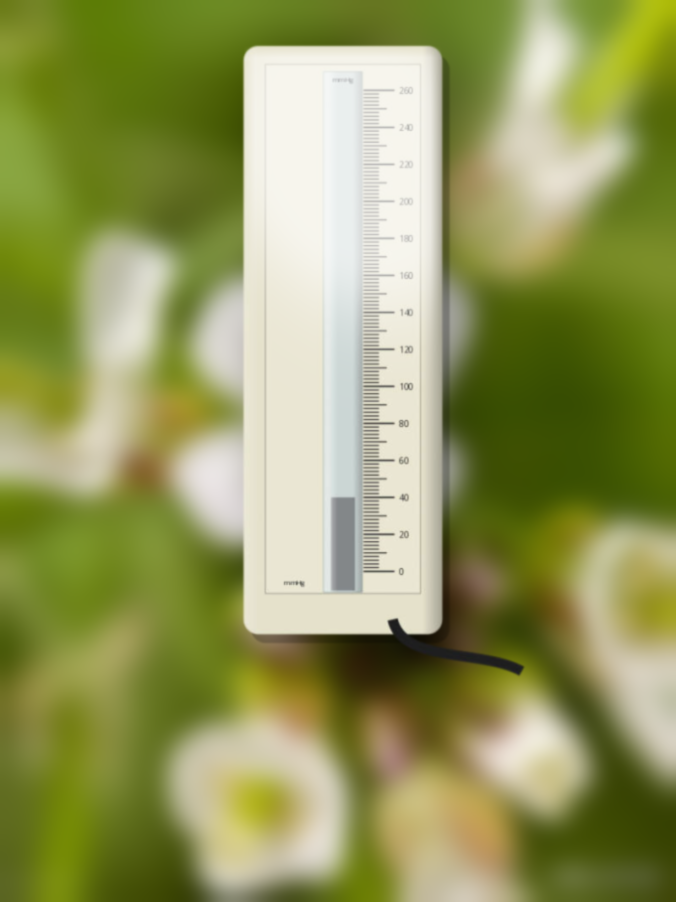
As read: 40 mmHg
